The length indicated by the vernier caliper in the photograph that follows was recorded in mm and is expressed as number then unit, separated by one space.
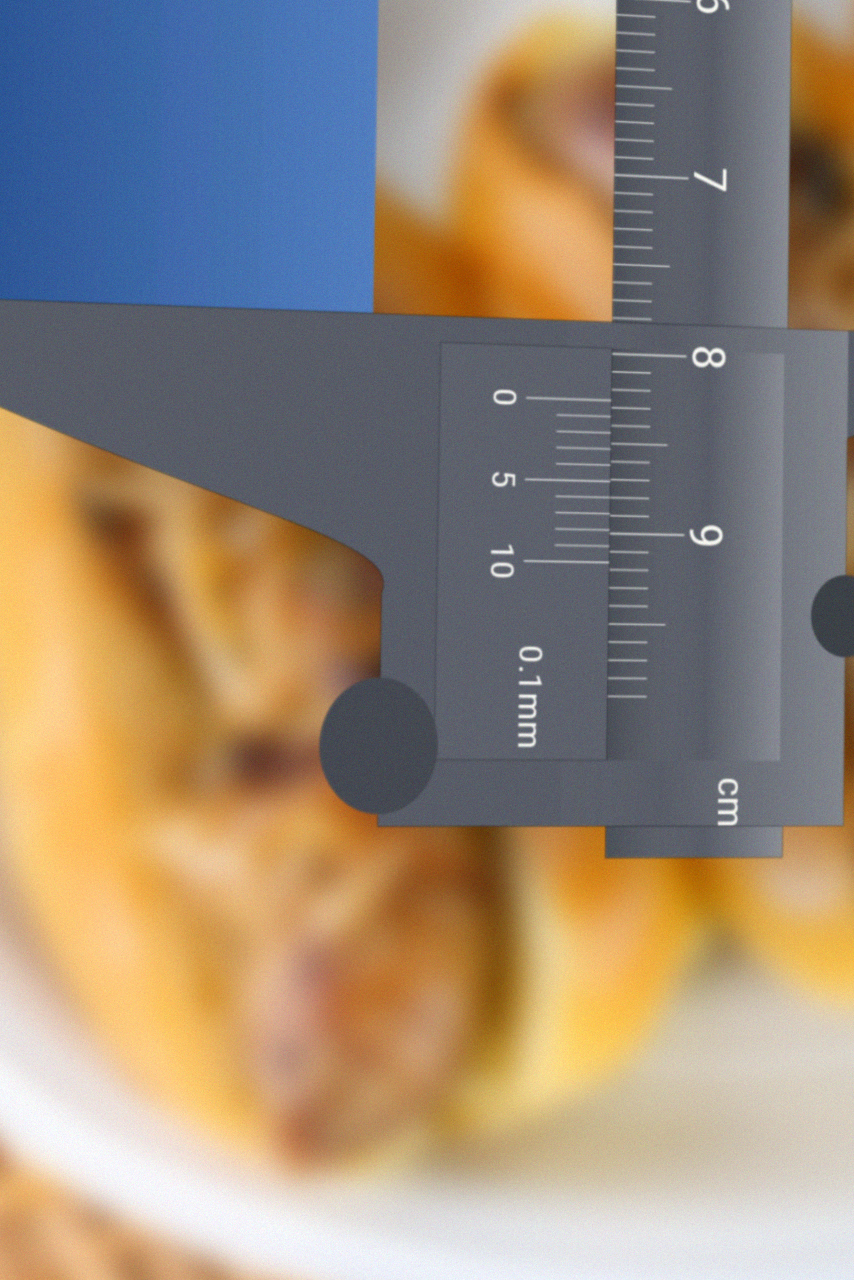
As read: 82.6 mm
